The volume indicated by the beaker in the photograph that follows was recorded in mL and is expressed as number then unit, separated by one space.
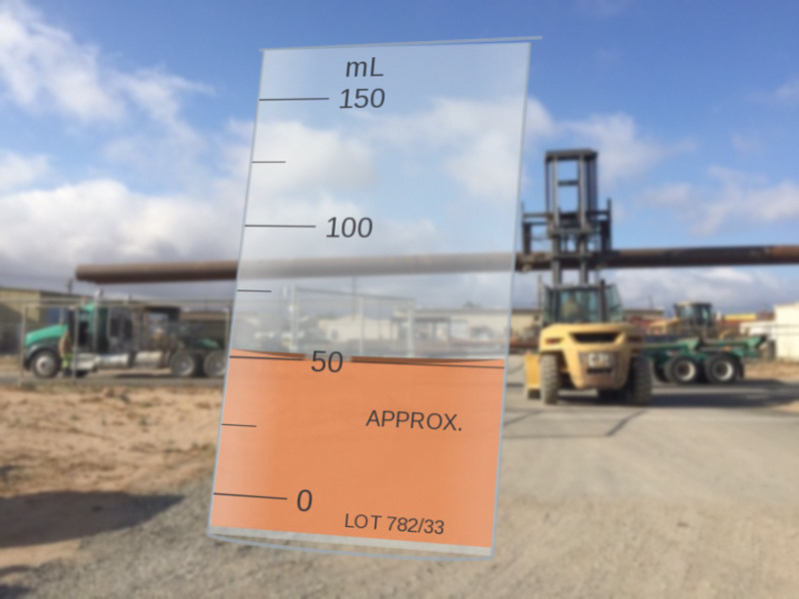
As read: 50 mL
